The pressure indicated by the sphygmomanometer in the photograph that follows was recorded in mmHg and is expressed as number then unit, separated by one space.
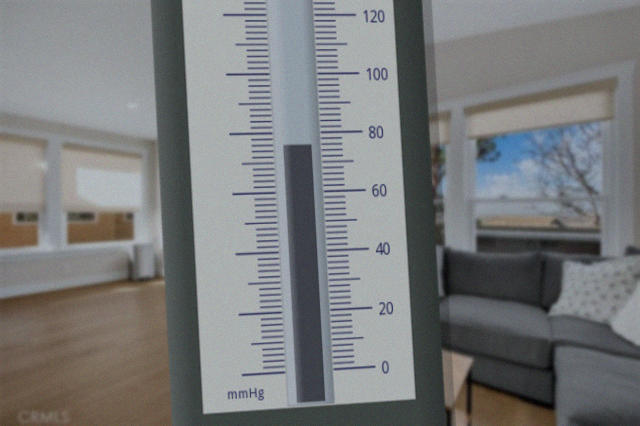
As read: 76 mmHg
